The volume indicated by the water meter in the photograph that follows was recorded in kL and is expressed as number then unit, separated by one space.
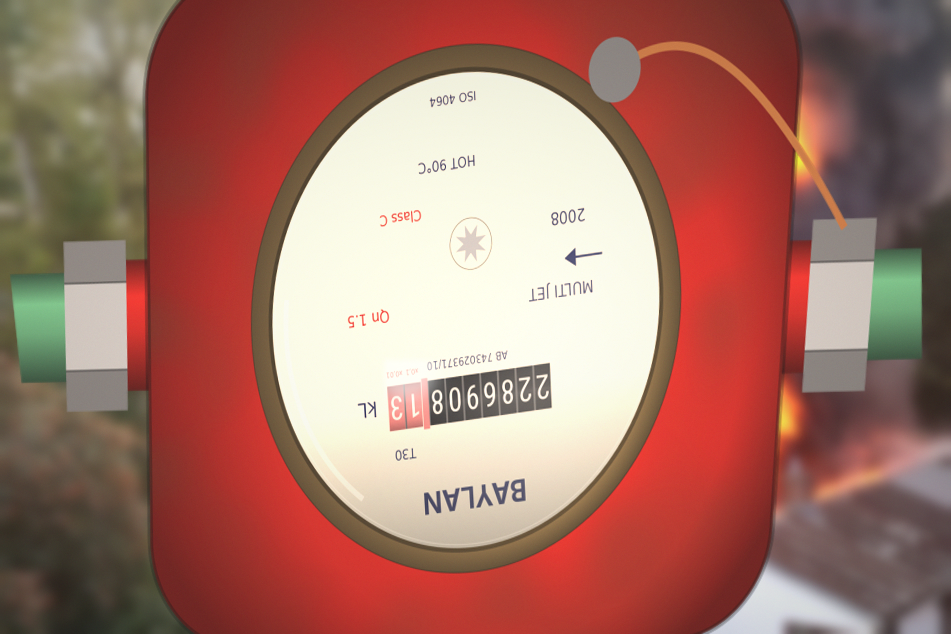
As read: 2286908.13 kL
